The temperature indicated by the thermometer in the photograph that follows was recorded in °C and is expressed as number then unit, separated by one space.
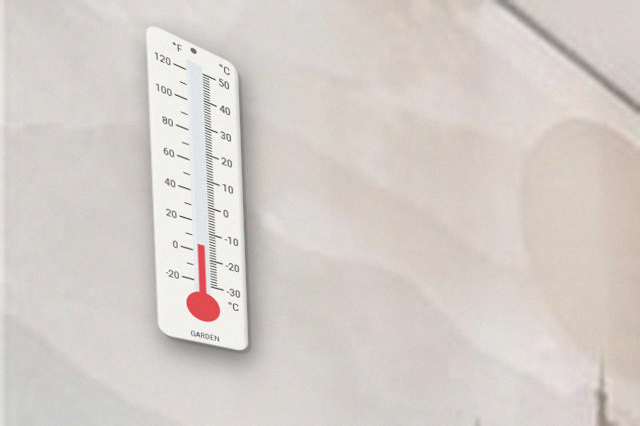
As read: -15 °C
